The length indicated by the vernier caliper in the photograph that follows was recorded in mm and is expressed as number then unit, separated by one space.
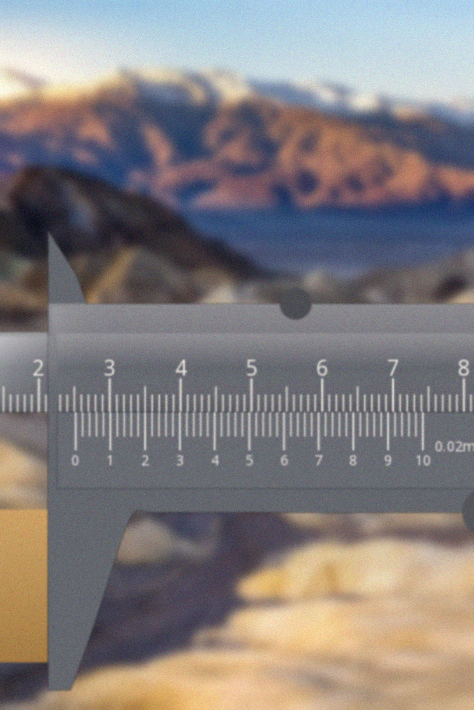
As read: 25.2 mm
